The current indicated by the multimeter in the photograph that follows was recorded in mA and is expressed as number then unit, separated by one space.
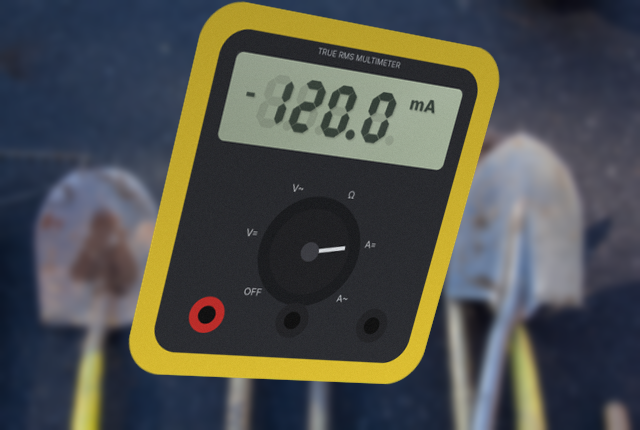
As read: -120.0 mA
